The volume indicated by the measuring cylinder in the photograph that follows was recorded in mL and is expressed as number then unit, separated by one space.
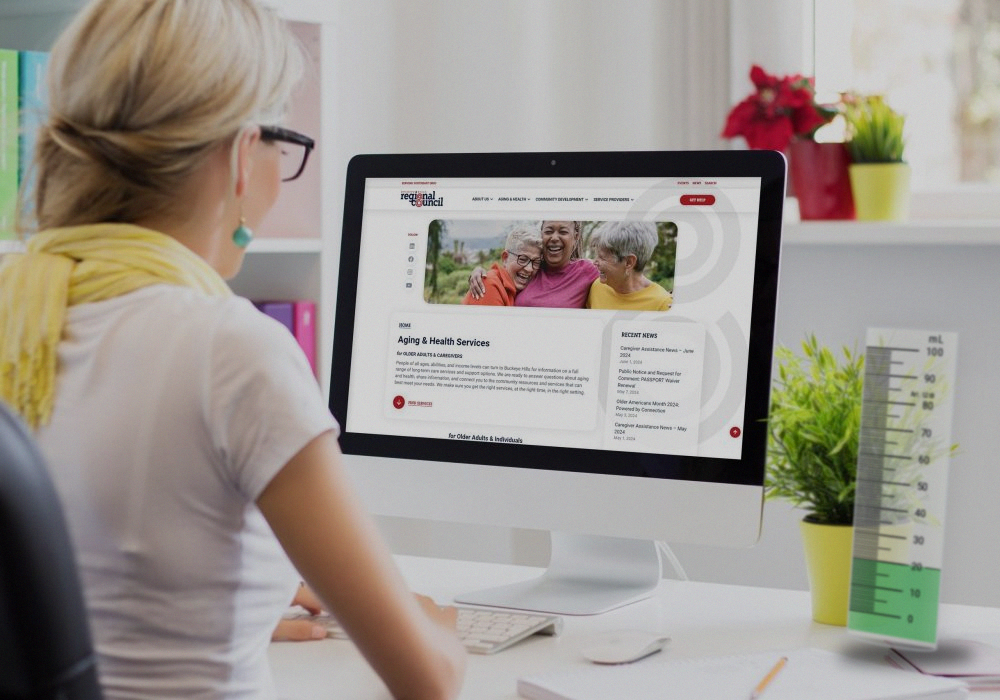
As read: 20 mL
